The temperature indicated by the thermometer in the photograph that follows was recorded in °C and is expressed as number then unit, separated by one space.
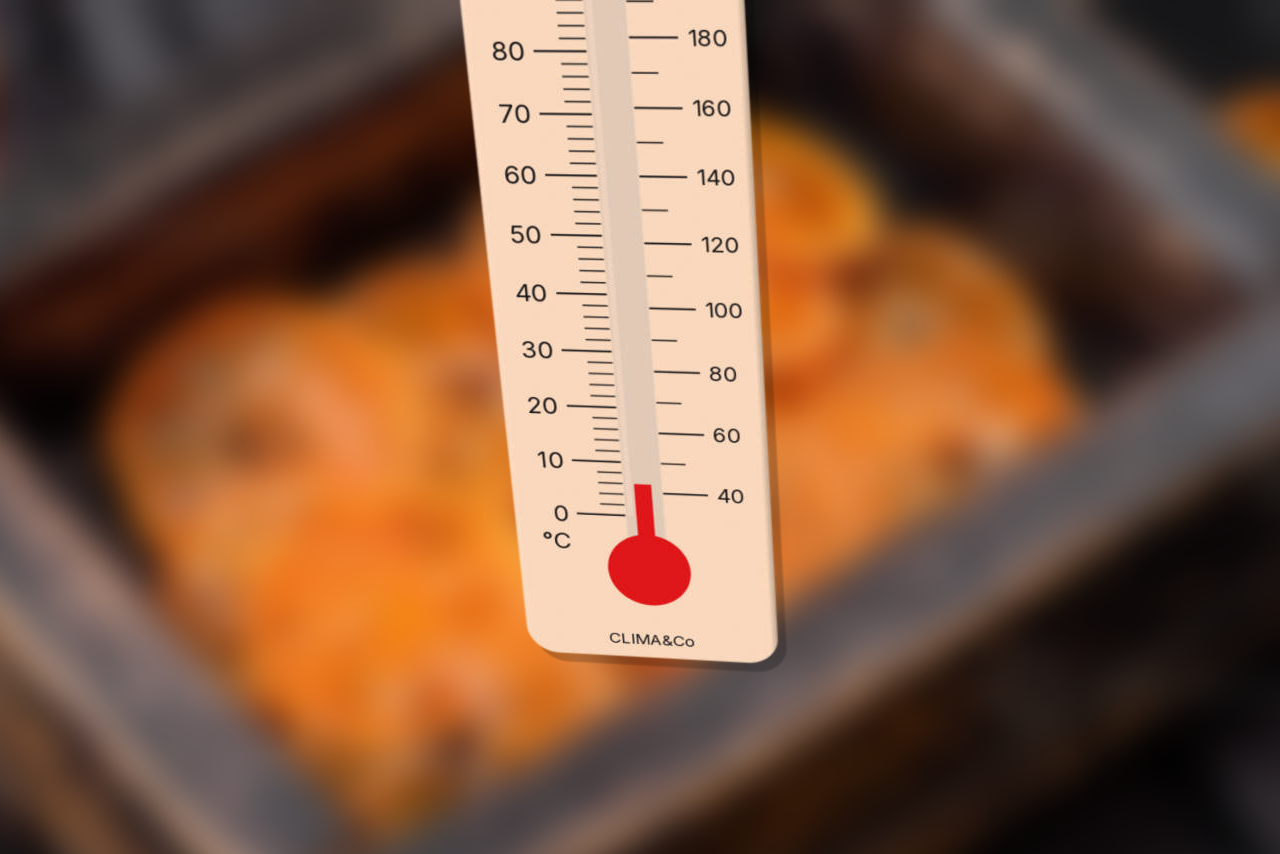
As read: 6 °C
